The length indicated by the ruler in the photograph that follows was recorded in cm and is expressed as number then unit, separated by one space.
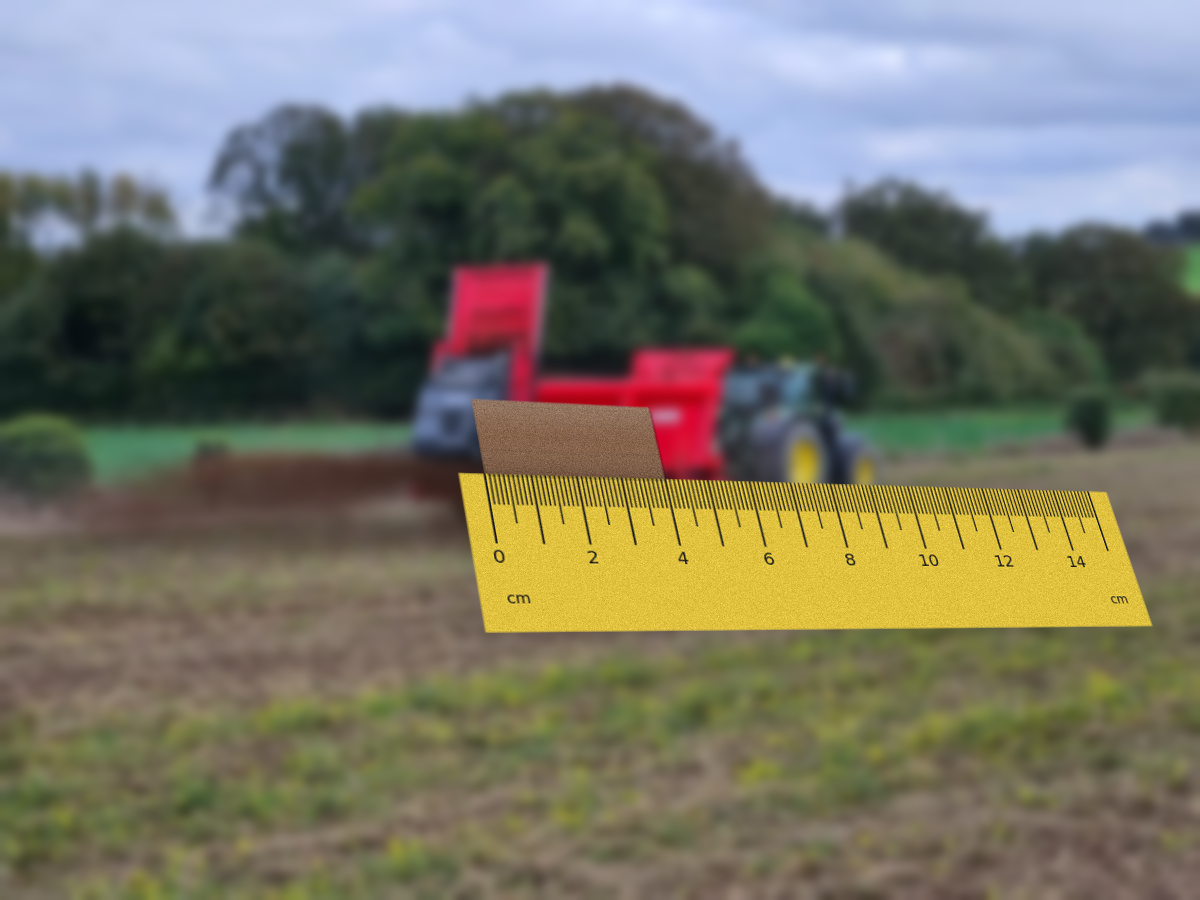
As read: 4 cm
